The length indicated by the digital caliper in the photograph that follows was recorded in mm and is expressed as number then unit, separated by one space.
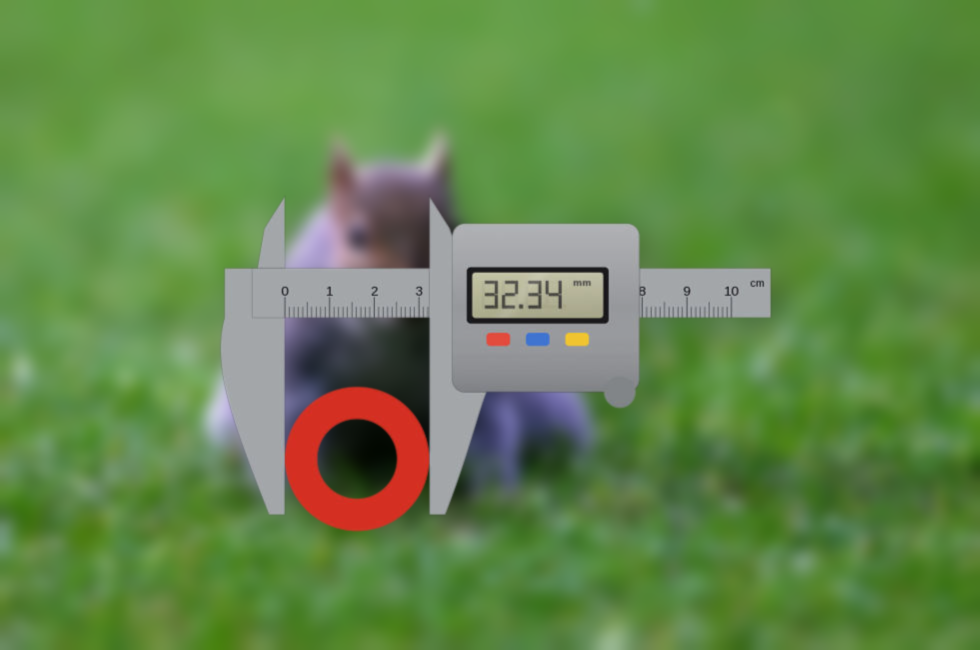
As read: 32.34 mm
